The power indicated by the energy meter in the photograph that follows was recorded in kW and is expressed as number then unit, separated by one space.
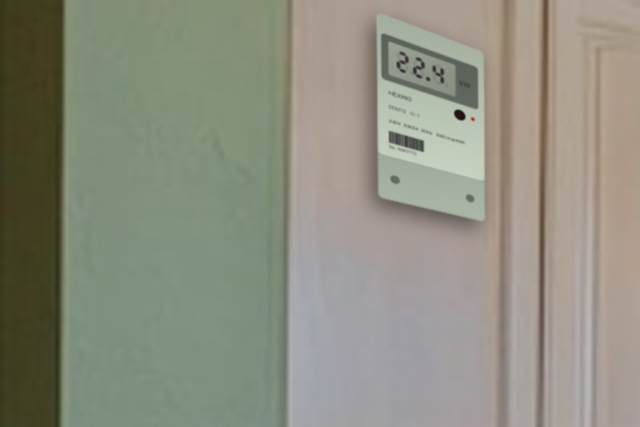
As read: 22.4 kW
